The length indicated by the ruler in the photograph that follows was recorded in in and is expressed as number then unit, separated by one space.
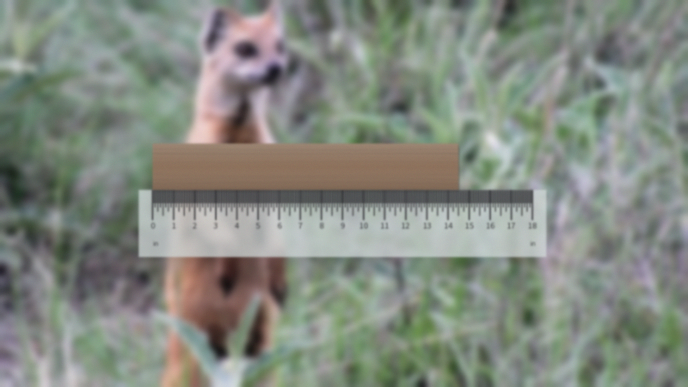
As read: 14.5 in
